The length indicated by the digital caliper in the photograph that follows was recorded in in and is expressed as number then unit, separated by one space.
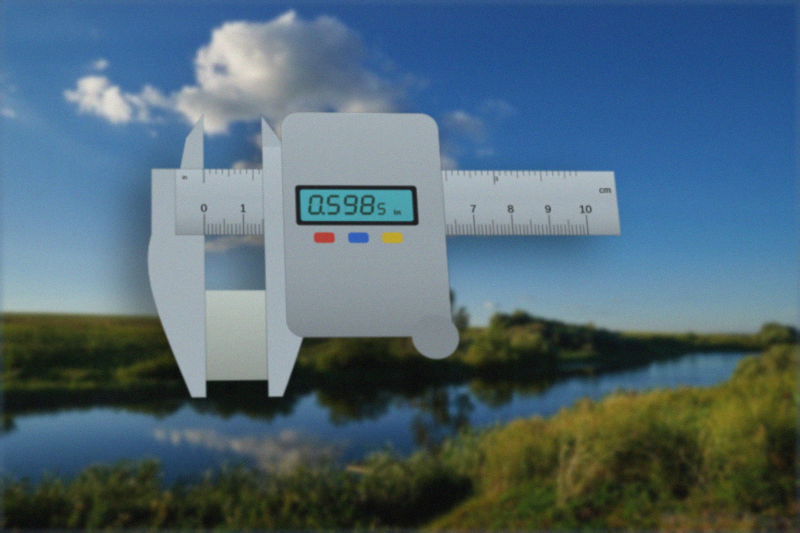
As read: 0.5985 in
